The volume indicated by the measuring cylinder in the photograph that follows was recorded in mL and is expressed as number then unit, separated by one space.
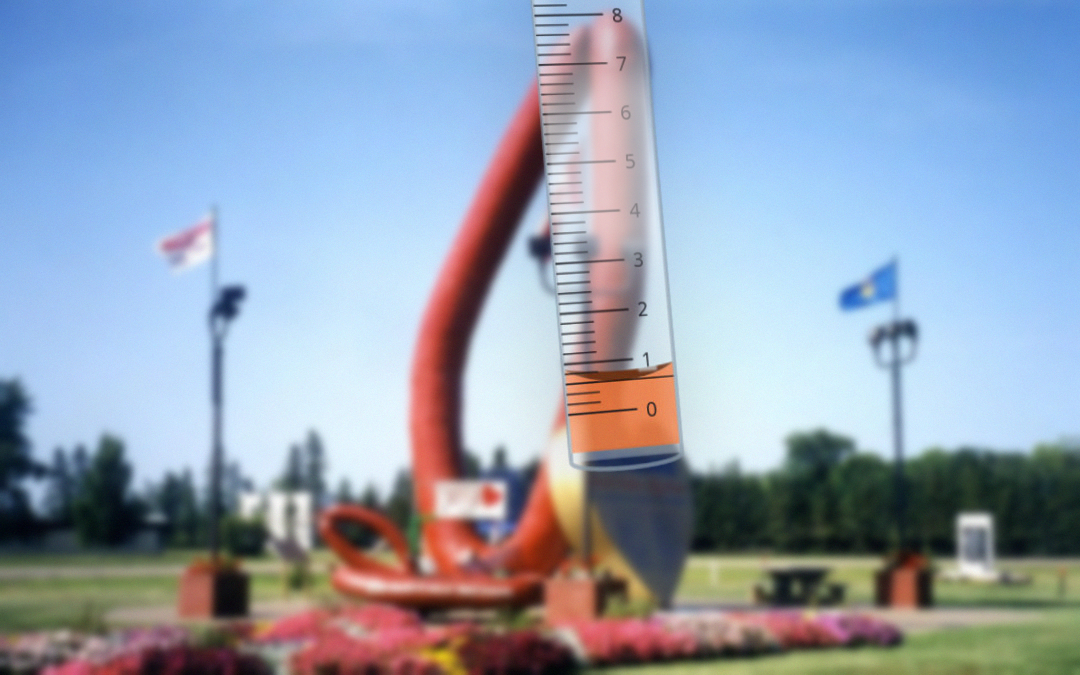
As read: 0.6 mL
